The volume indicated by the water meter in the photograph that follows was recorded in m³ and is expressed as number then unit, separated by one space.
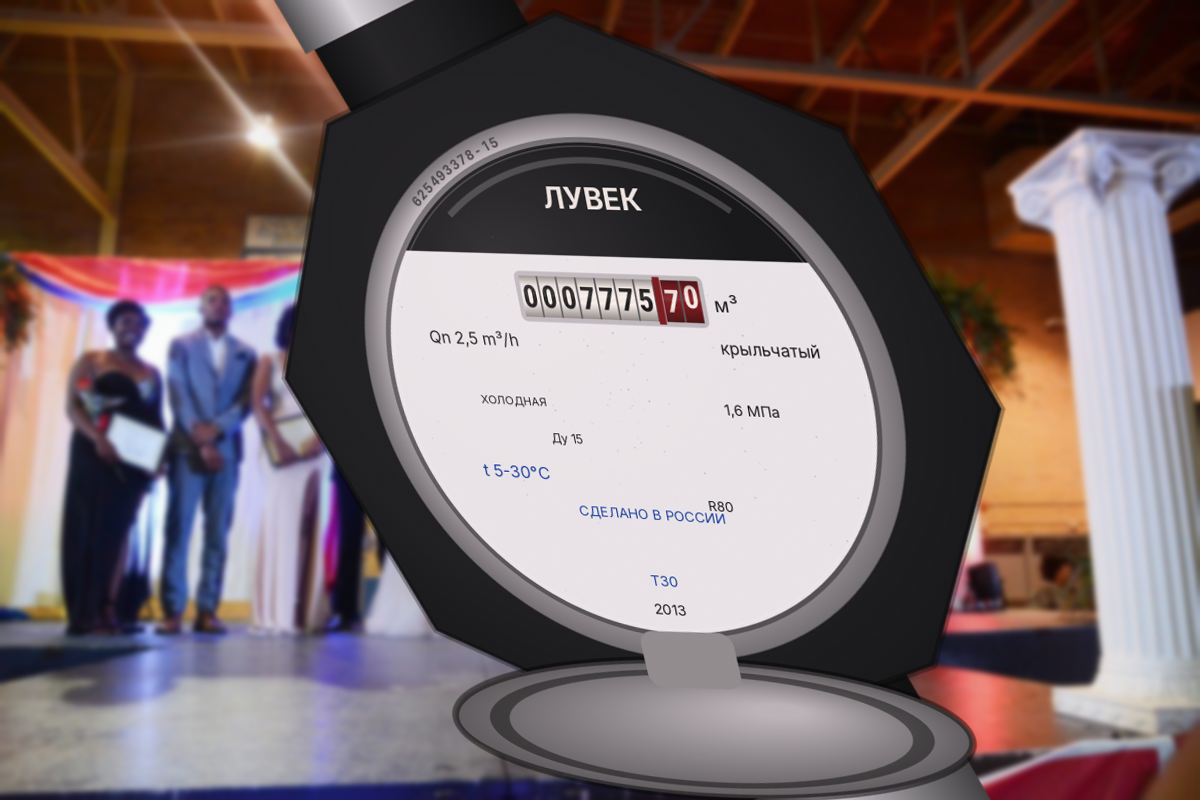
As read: 7775.70 m³
